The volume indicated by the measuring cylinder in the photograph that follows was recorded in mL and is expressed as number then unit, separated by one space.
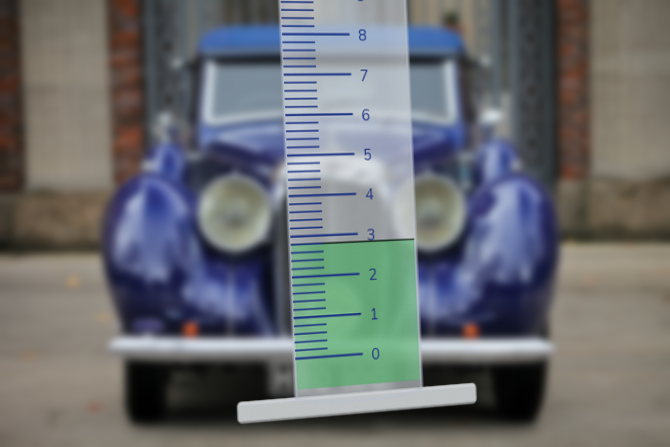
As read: 2.8 mL
